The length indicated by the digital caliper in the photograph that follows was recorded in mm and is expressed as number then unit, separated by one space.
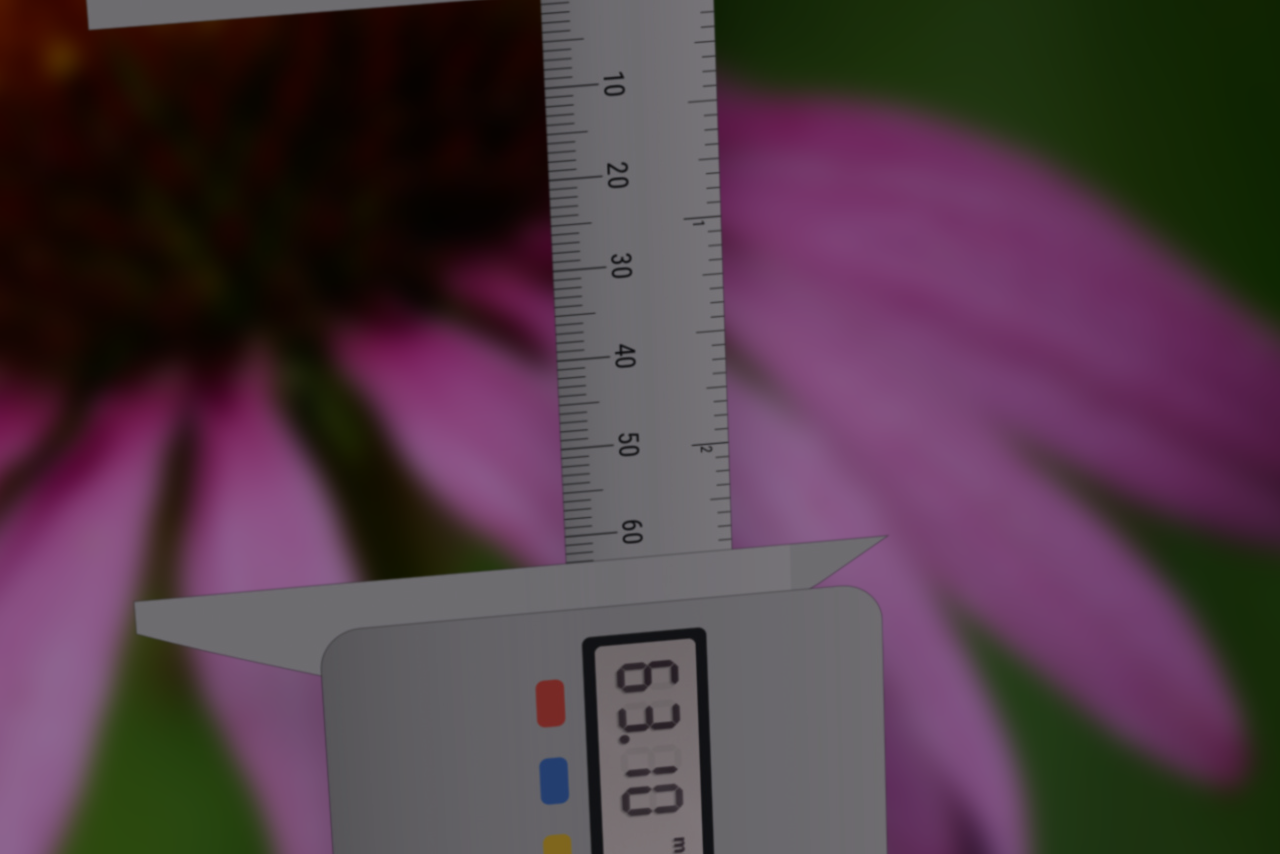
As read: 63.10 mm
